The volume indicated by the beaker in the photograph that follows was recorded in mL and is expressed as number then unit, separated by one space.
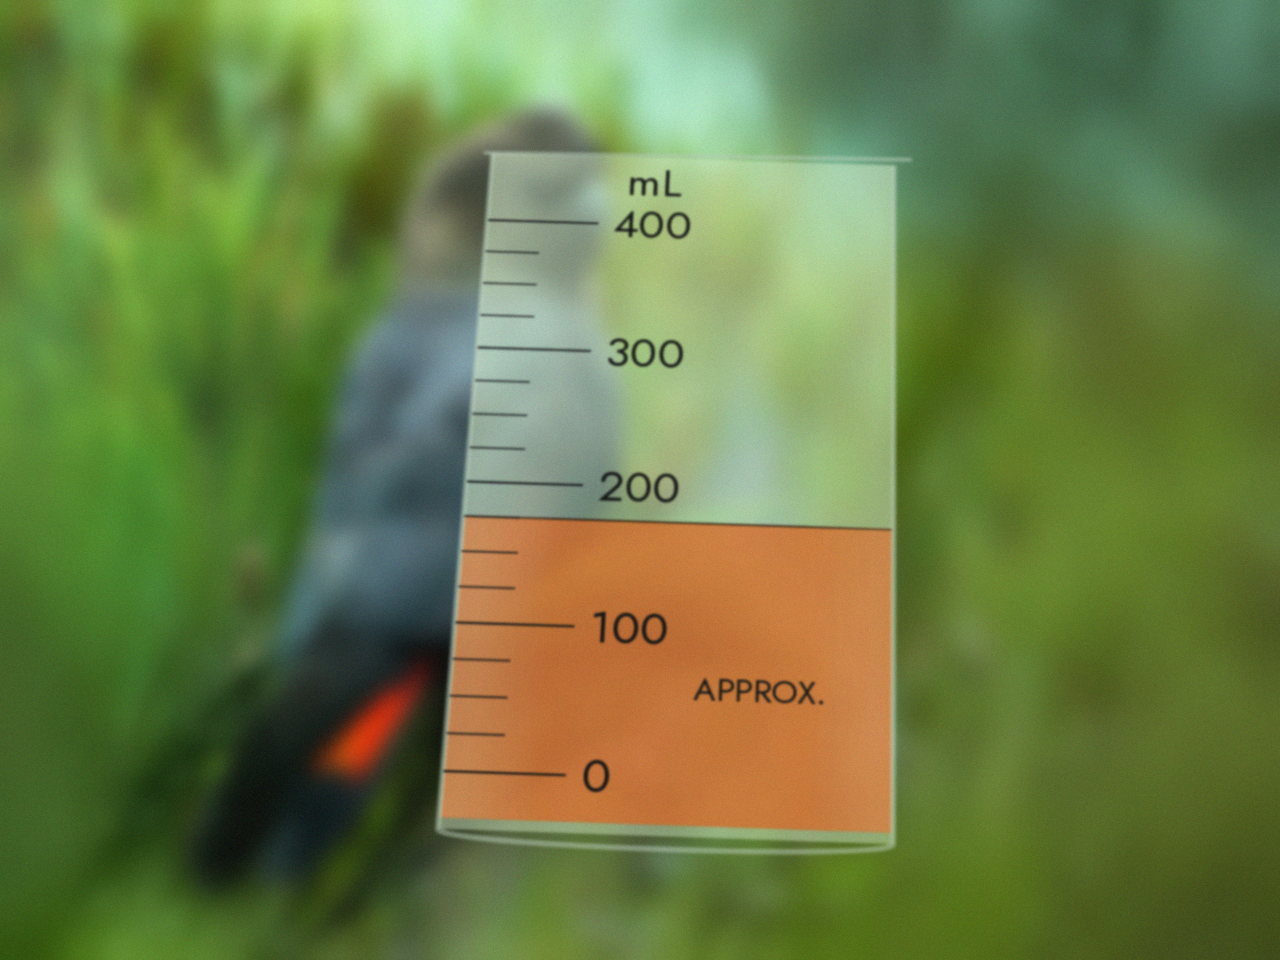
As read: 175 mL
